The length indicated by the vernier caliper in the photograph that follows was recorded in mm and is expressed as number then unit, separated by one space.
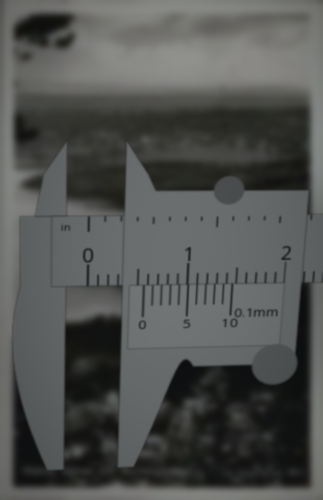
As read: 5.6 mm
